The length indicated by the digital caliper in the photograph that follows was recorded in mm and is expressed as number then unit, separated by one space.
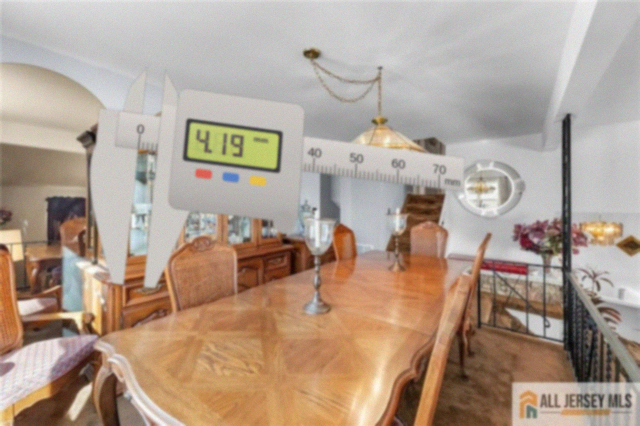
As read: 4.19 mm
